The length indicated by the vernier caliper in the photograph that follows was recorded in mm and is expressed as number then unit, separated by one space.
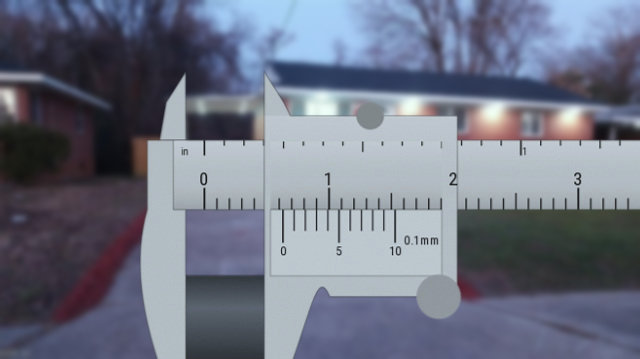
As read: 6.3 mm
